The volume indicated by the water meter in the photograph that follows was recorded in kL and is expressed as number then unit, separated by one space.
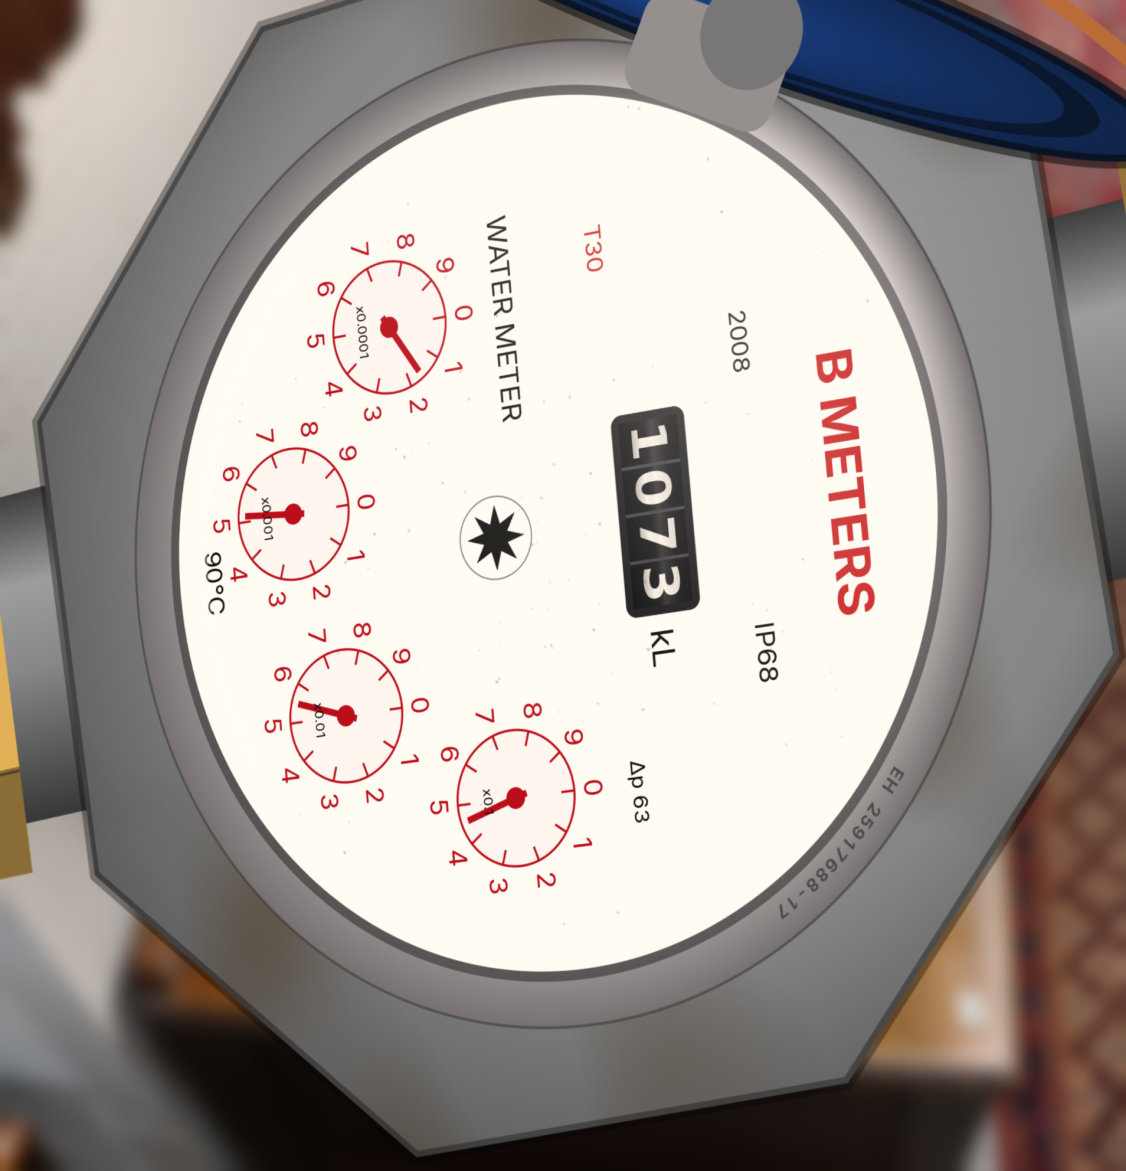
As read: 1073.4551 kL
